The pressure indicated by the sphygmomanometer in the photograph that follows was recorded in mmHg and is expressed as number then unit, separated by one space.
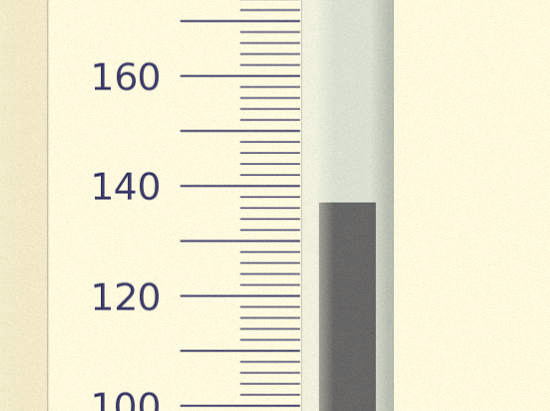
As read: 137 mmHg
